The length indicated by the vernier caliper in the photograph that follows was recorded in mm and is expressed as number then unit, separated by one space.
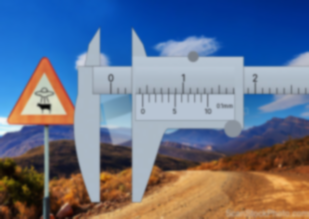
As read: 4.4 mm
